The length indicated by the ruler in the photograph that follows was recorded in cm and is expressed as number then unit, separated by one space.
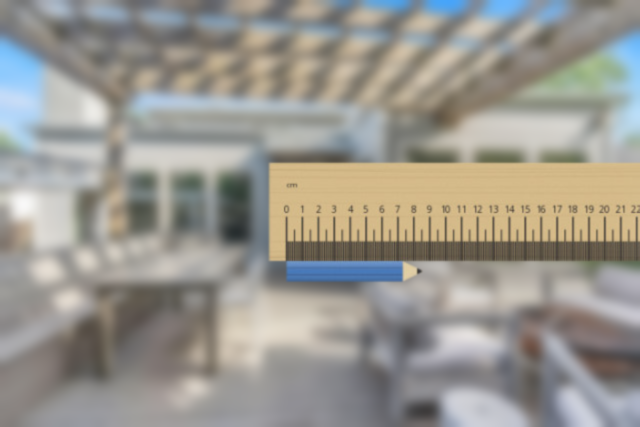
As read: 8.5 cm
